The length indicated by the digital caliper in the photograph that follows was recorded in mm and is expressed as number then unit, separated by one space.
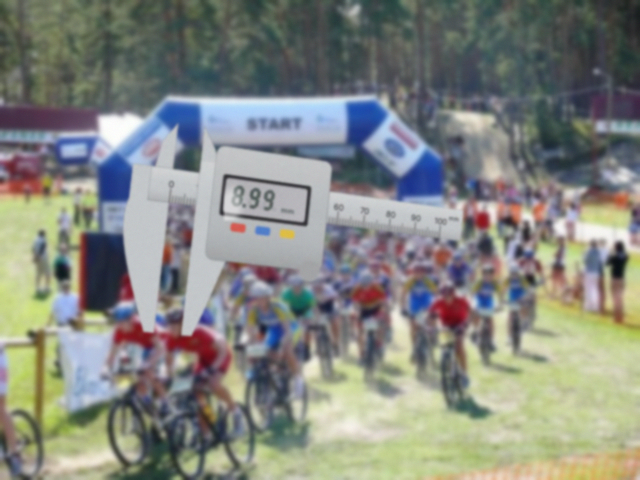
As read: 8.99 mm
